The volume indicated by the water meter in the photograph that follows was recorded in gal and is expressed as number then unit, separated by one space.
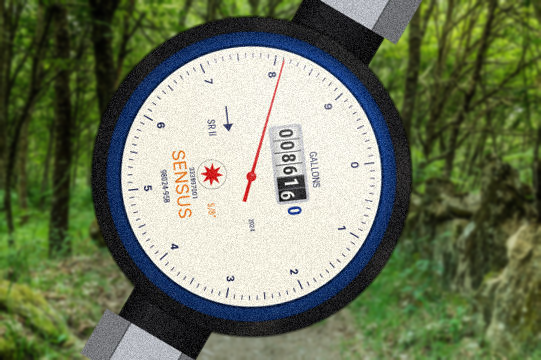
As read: 86158.1 gal
